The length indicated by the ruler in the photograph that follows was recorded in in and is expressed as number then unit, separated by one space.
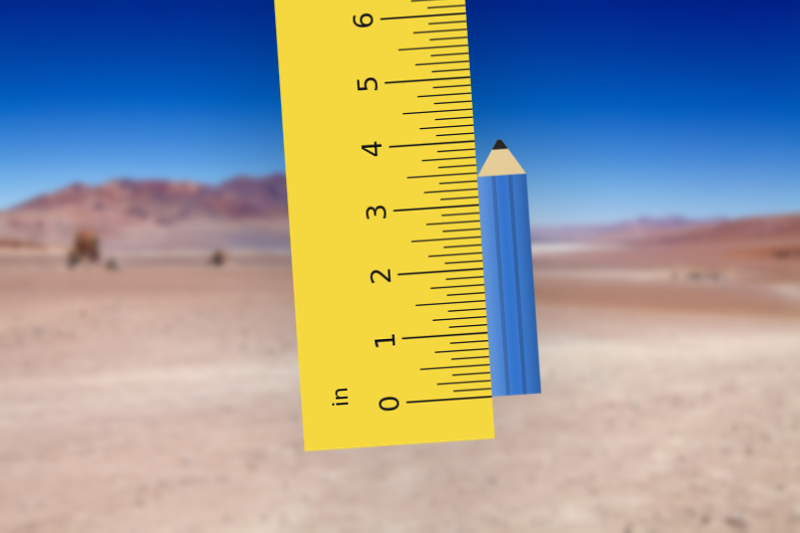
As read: 4 in
